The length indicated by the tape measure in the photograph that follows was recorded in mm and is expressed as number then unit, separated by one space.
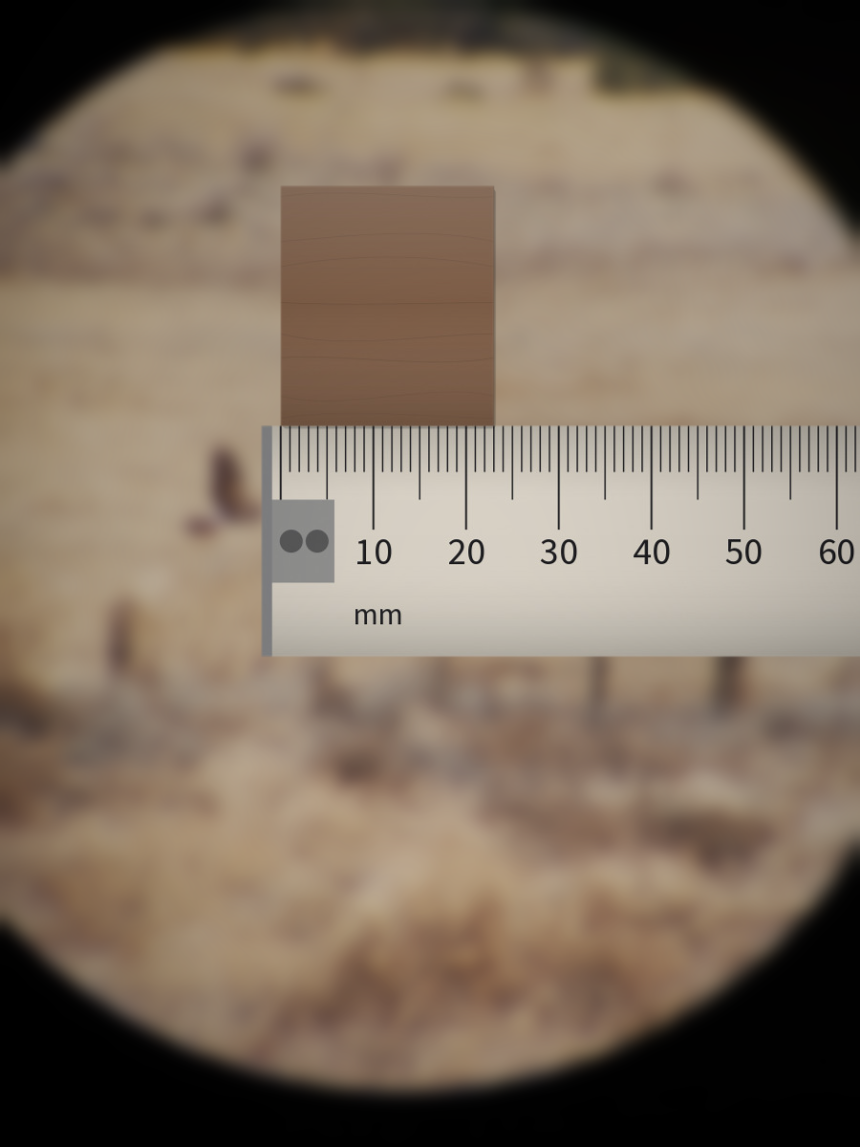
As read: 23 mm
